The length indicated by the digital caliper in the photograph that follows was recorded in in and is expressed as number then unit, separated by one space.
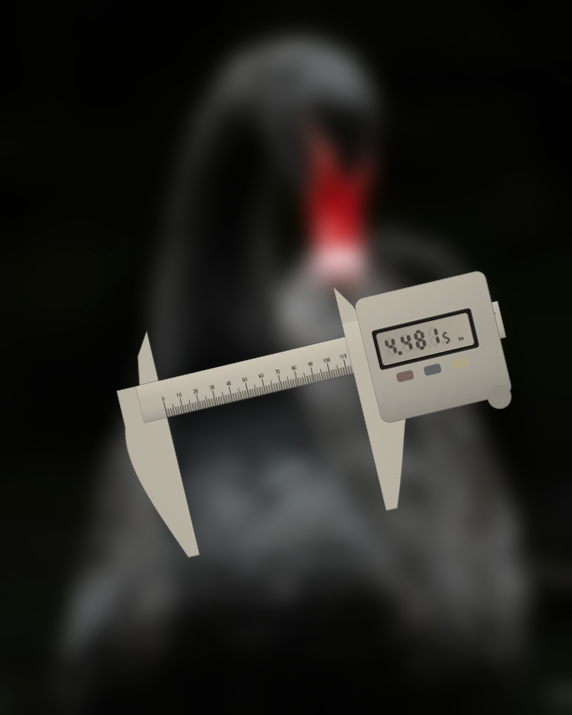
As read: 4.4815 in
